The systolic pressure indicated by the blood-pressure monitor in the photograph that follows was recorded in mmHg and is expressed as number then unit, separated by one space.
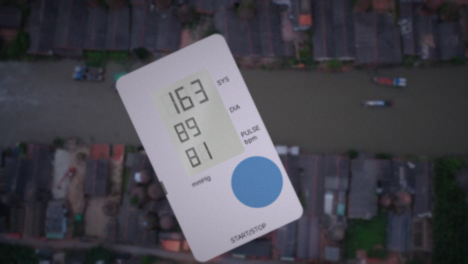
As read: 163 mmHg
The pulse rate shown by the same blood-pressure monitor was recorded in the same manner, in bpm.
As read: 81 bpm
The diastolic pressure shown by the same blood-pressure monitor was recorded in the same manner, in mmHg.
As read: 89 mmHg
